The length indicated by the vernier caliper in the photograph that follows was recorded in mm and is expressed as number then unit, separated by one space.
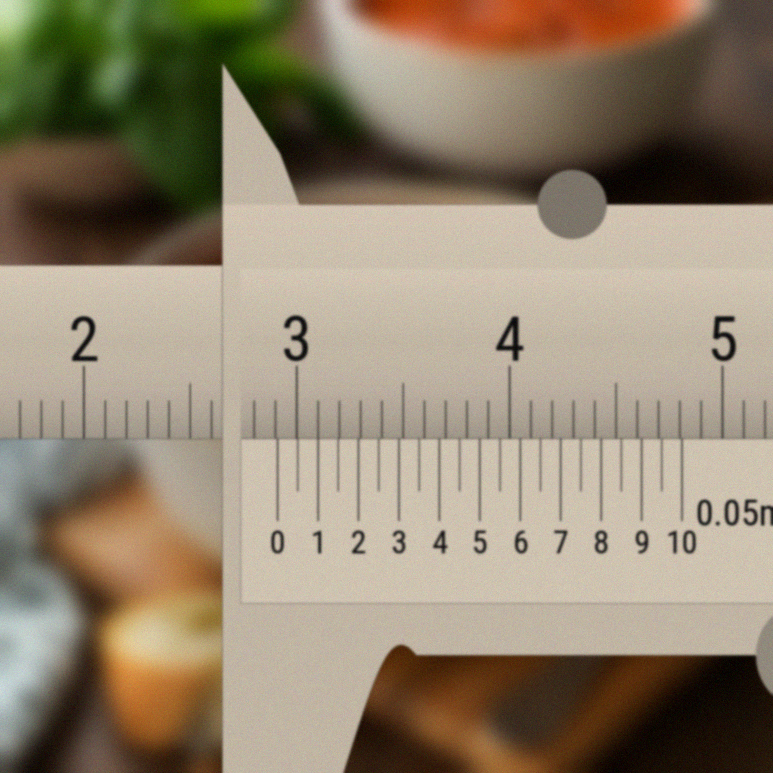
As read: 29.1 mm
